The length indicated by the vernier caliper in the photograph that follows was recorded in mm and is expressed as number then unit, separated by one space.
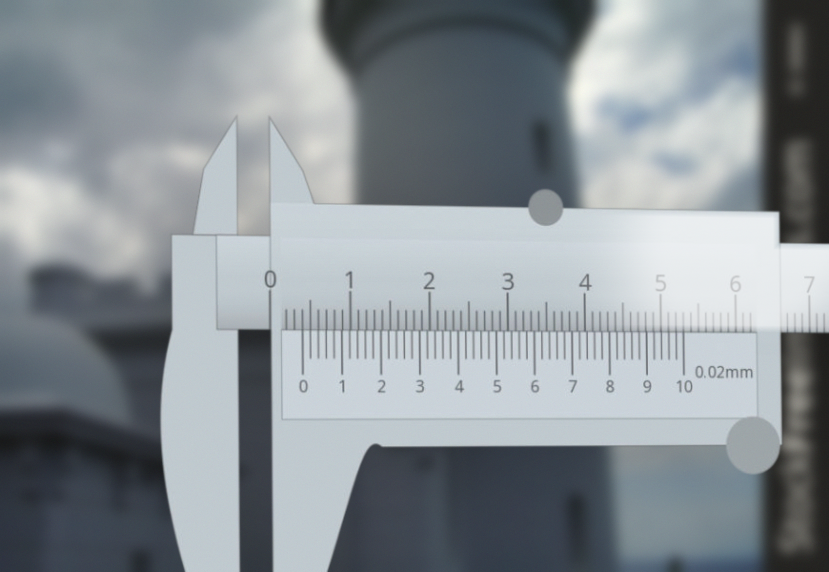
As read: 4.0 mm
